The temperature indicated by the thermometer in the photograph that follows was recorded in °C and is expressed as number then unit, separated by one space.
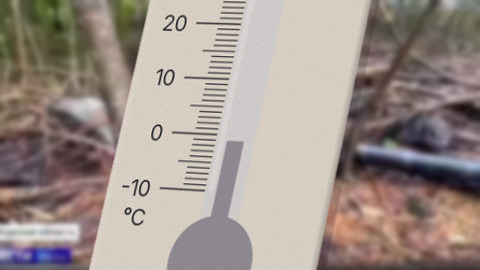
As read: -1 °C
